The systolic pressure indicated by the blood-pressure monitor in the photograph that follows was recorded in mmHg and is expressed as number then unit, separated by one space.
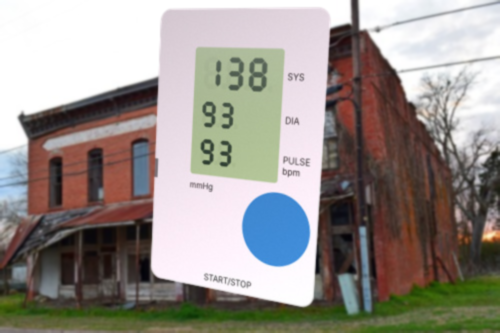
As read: 138 mmHg
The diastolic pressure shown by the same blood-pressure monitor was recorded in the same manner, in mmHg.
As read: 93 mmHg
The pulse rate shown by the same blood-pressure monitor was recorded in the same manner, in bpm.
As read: 93 bpm
